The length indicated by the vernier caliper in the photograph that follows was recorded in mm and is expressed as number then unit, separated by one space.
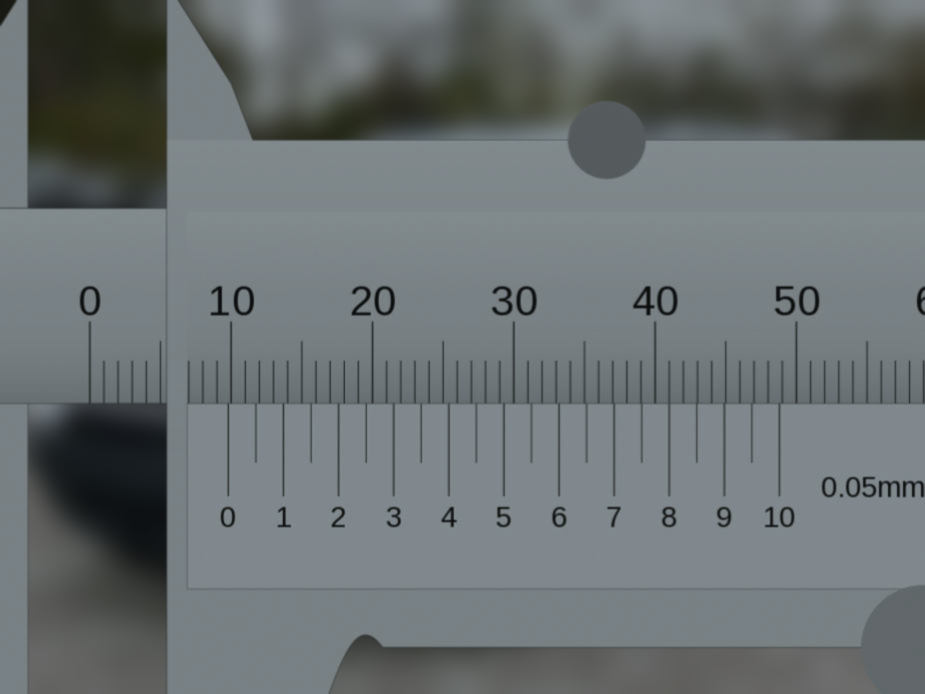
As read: 9.8 mm
